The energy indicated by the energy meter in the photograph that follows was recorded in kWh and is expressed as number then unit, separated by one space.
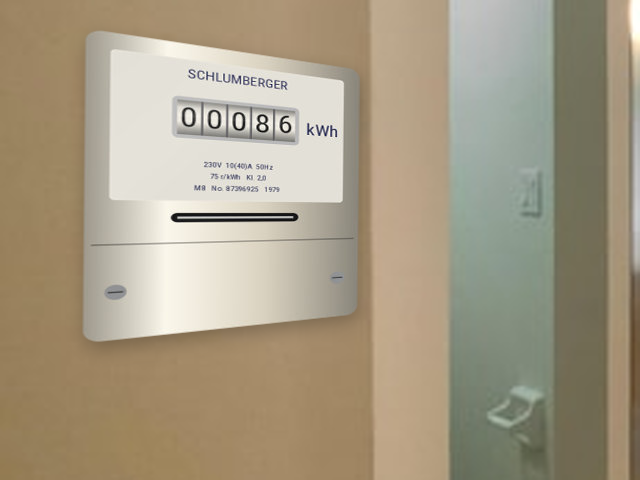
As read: 86 kWh
